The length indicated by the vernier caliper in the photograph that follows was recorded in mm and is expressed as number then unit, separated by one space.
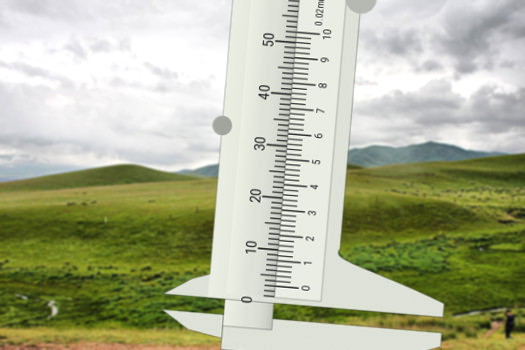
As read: 3.0 mm
